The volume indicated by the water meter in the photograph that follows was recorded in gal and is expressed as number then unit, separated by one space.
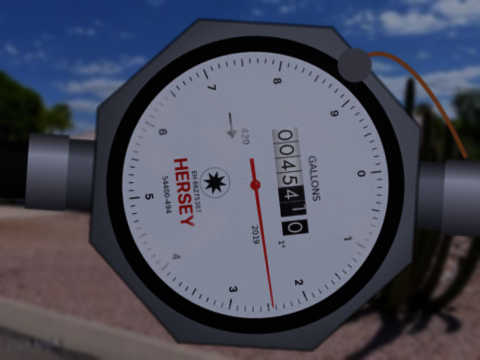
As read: 45412.4 gal
